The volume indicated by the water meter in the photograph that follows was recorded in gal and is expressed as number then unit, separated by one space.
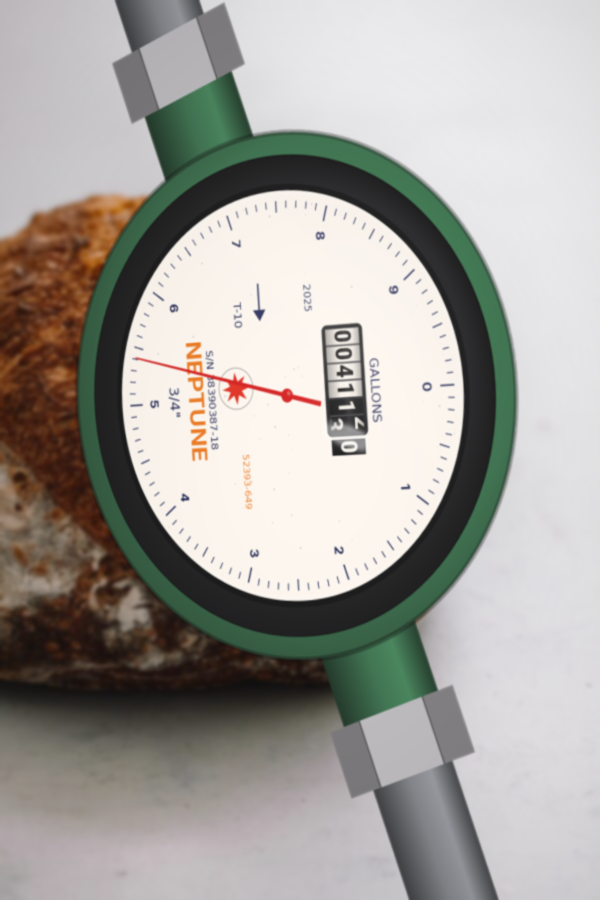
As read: 41125.4 gal
